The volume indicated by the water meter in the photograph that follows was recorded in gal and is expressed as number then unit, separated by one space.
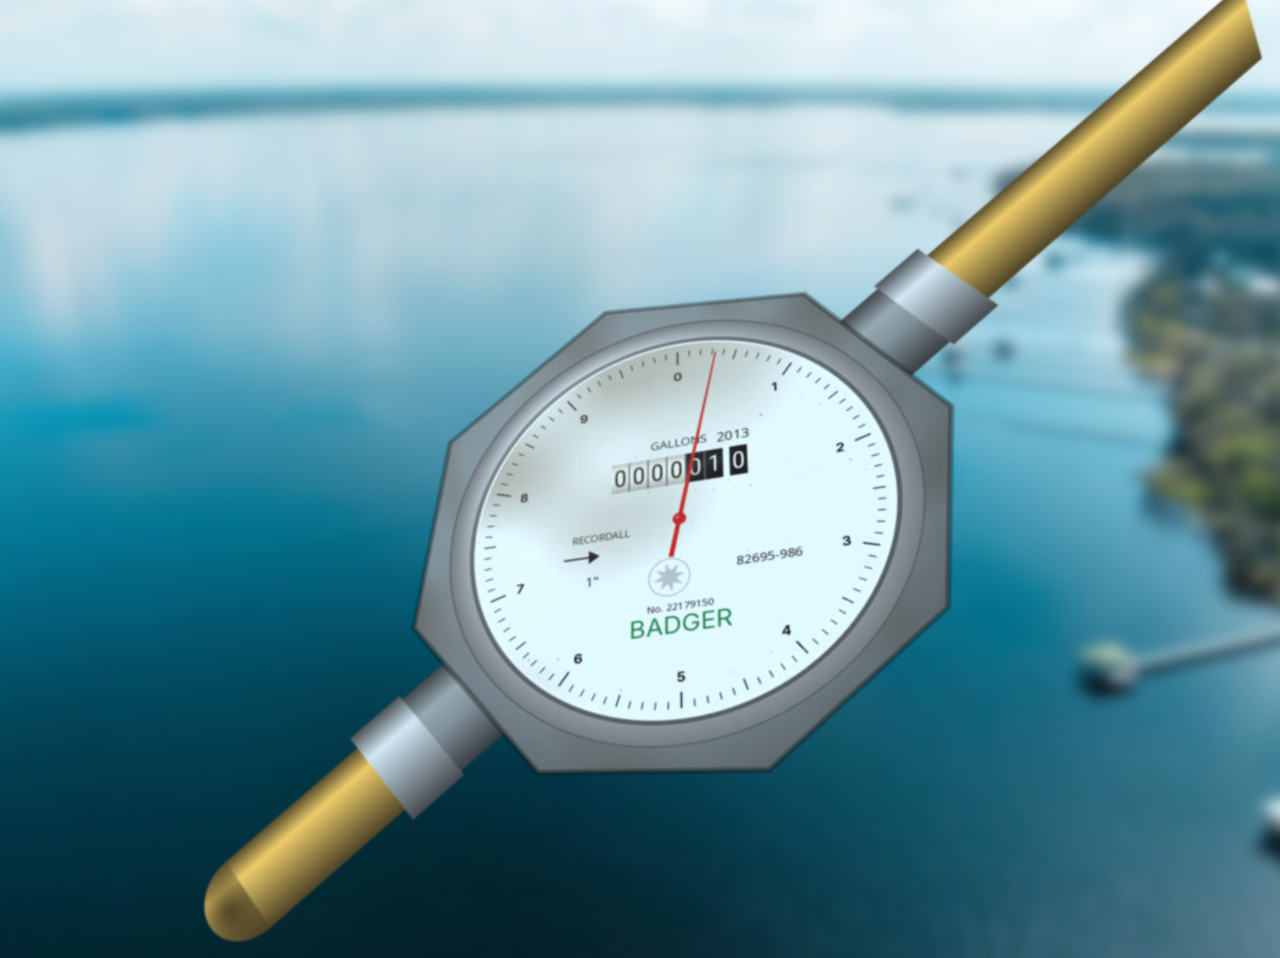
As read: 10.3 gal
